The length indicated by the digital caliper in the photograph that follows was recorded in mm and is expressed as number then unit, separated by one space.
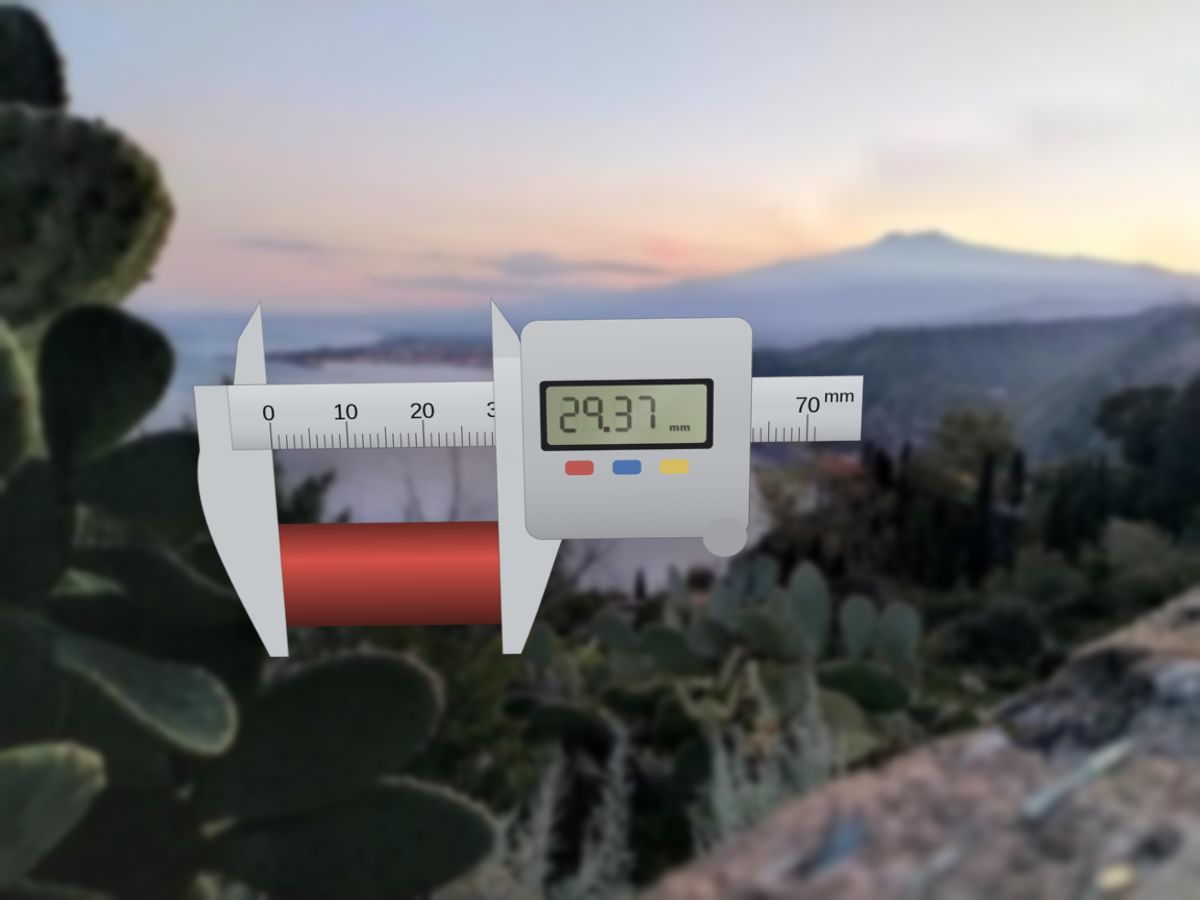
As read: 29.37 mm
